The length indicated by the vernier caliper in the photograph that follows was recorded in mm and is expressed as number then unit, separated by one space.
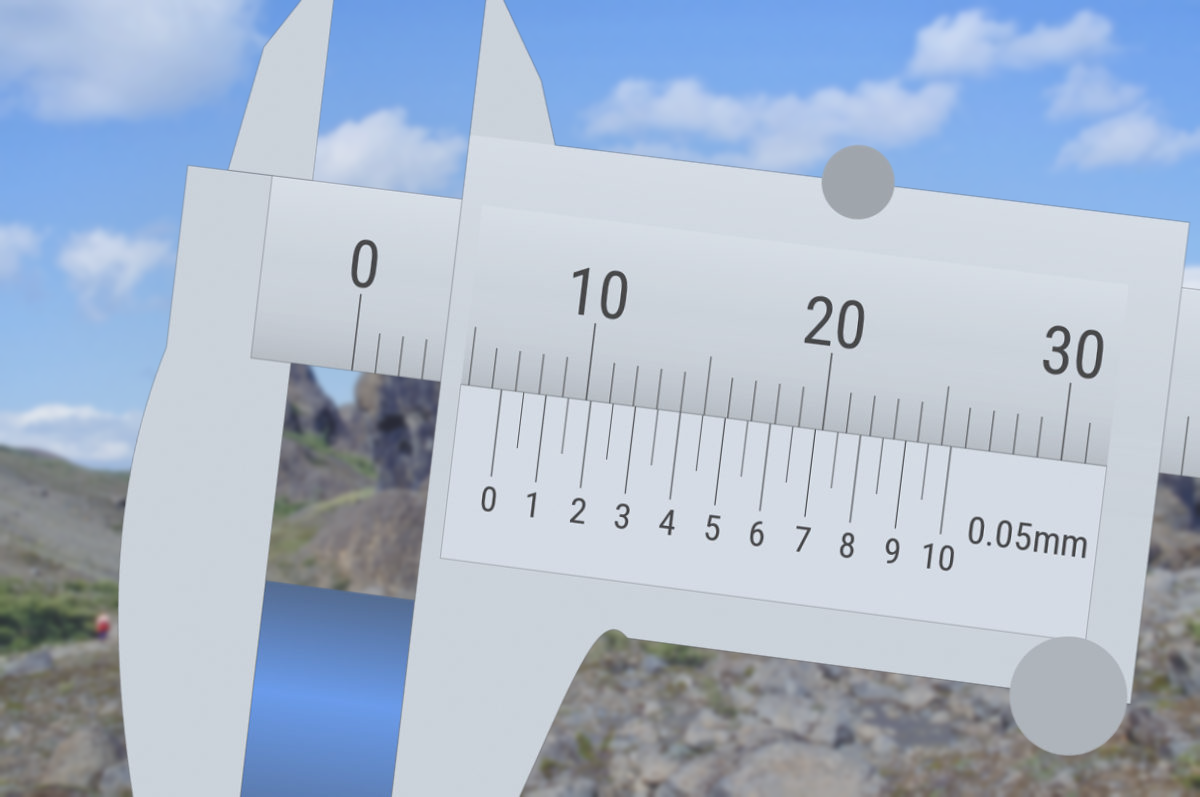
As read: 6.40 mm
